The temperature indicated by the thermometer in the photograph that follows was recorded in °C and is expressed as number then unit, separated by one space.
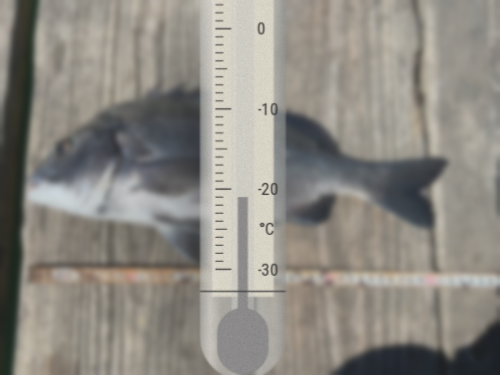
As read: -21 °C
